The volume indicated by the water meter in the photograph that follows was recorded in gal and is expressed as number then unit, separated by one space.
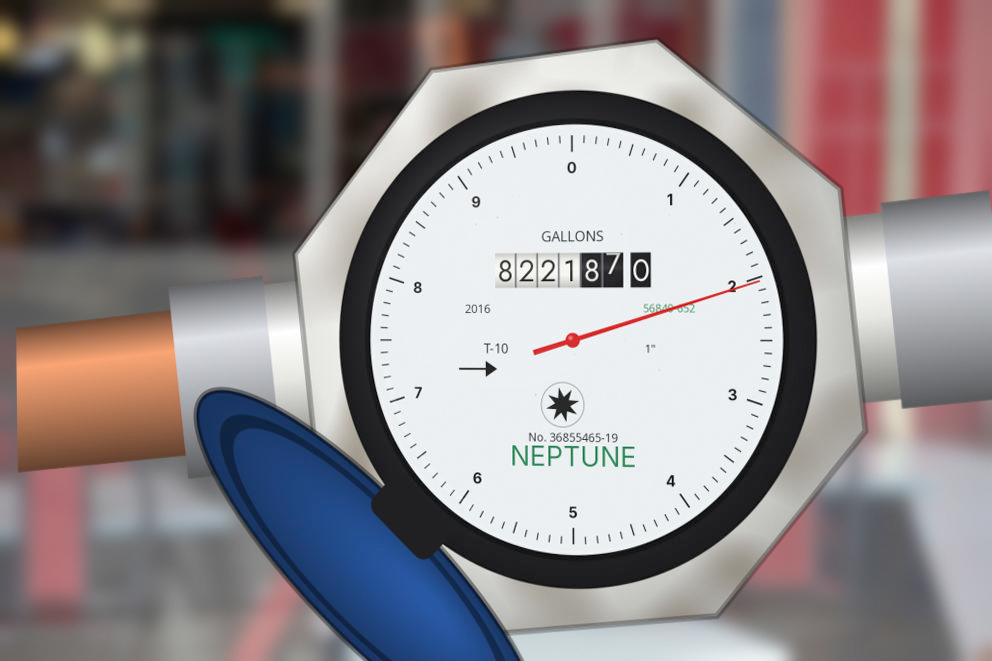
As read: 8221872.0 gal
